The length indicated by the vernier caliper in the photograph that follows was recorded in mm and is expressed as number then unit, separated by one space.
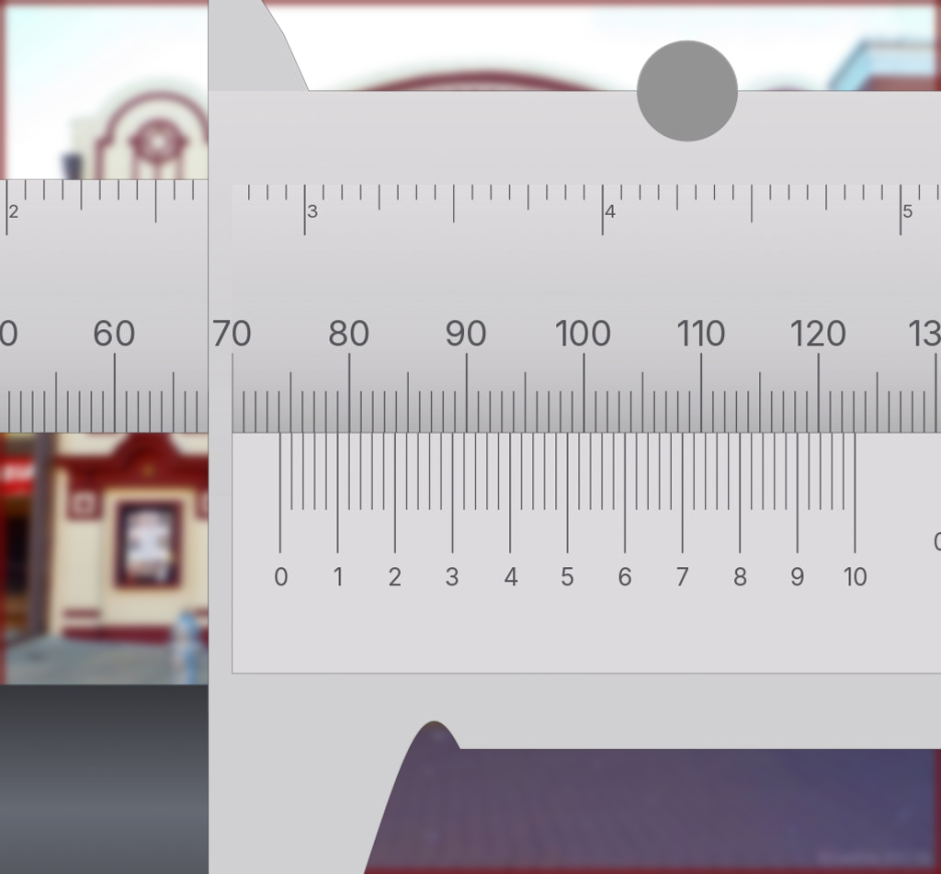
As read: 74.1 mm
